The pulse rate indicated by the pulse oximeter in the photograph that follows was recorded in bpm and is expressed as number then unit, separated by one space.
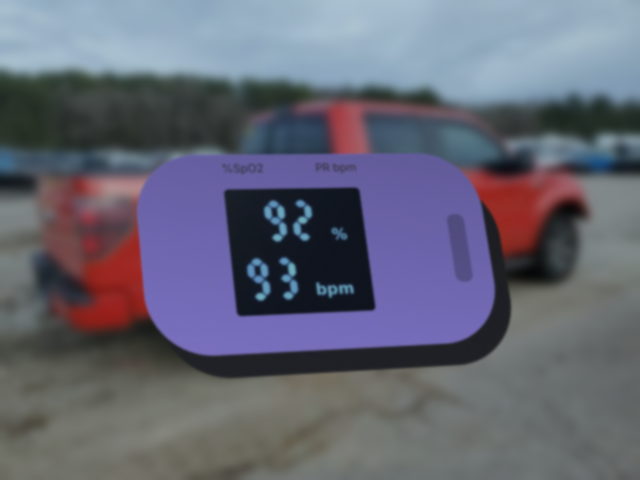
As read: 93 bpm
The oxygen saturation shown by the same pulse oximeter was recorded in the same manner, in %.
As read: 92 %
